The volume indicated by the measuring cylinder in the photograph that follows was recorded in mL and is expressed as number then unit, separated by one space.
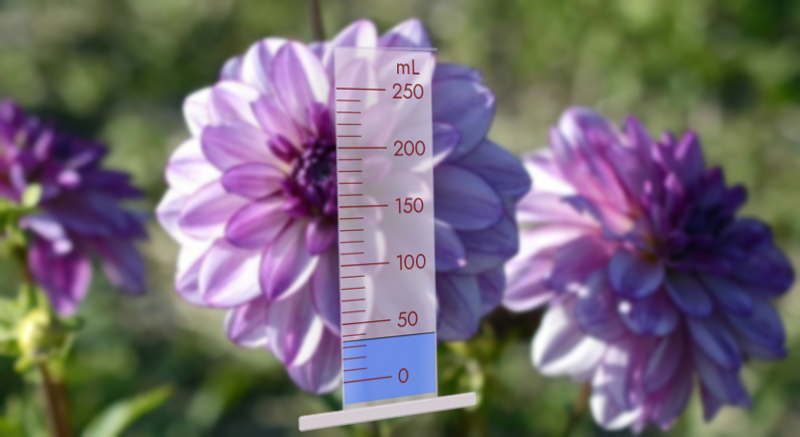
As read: 35 mL
